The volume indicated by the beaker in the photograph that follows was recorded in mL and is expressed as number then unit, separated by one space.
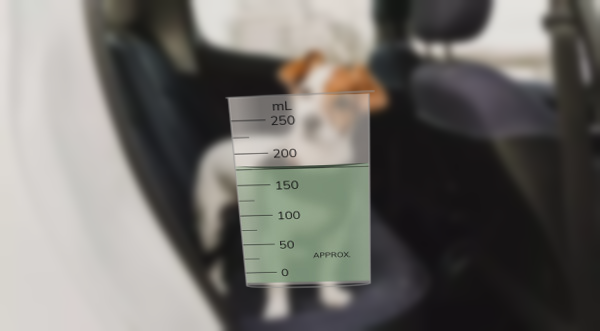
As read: 175 mL
